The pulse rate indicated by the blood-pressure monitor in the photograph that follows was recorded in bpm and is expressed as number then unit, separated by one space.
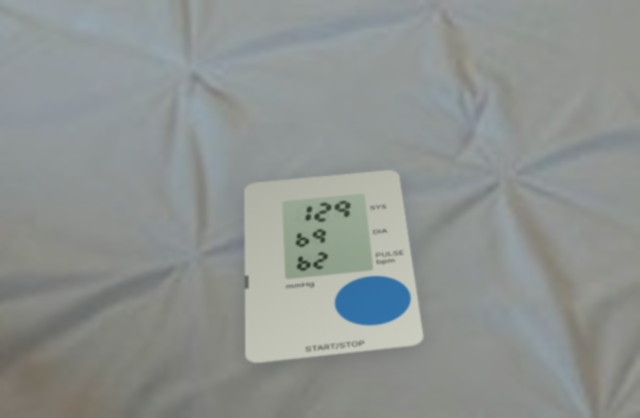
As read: 62 bpm
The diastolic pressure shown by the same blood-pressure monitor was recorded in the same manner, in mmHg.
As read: 69 mmHg
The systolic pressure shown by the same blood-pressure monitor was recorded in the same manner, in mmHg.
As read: 129 mmHg
